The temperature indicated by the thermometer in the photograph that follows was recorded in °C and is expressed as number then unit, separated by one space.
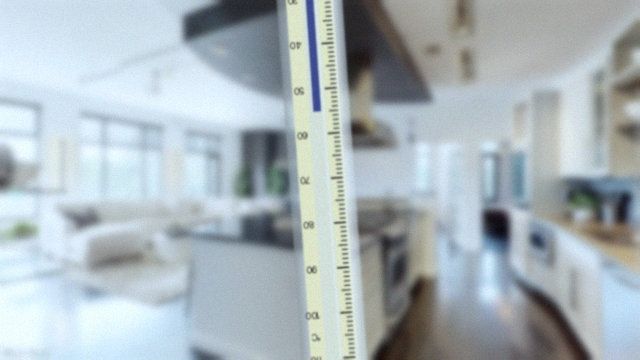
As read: 55 °C
